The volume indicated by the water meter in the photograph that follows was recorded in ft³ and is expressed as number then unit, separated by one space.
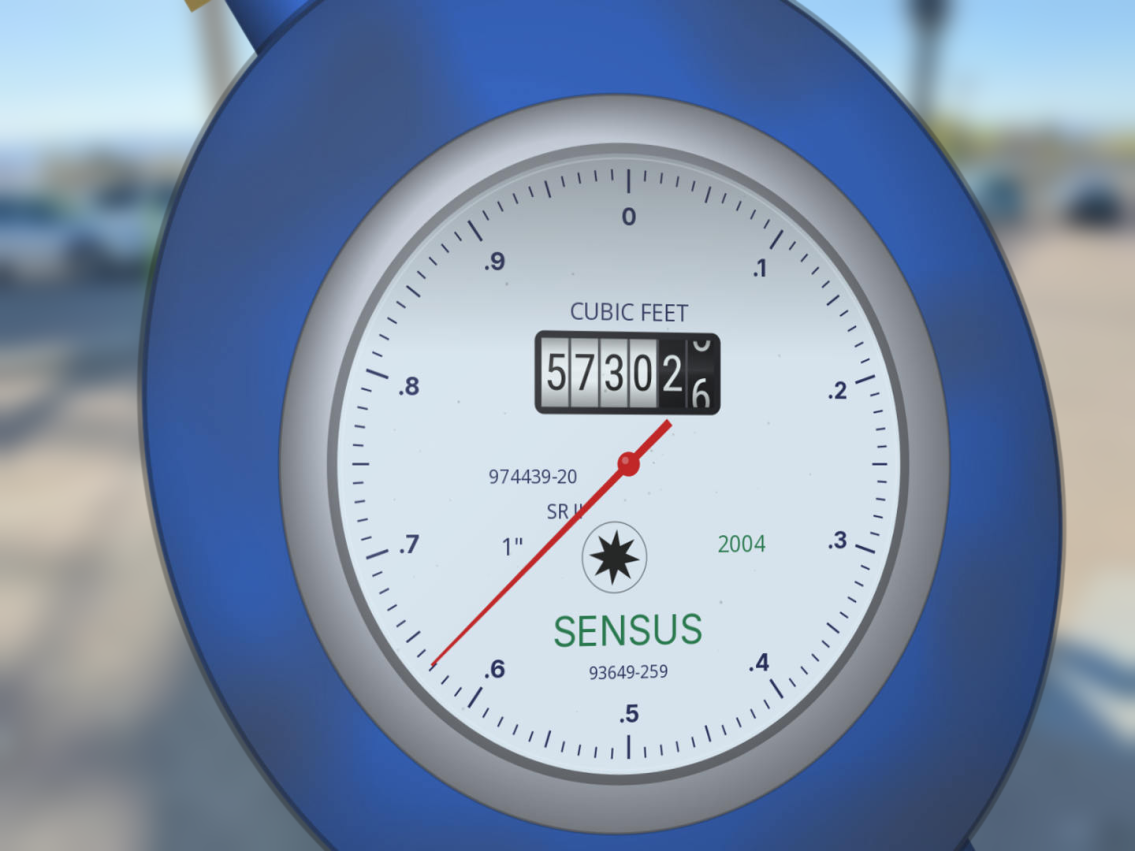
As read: 573025.63 ft³
